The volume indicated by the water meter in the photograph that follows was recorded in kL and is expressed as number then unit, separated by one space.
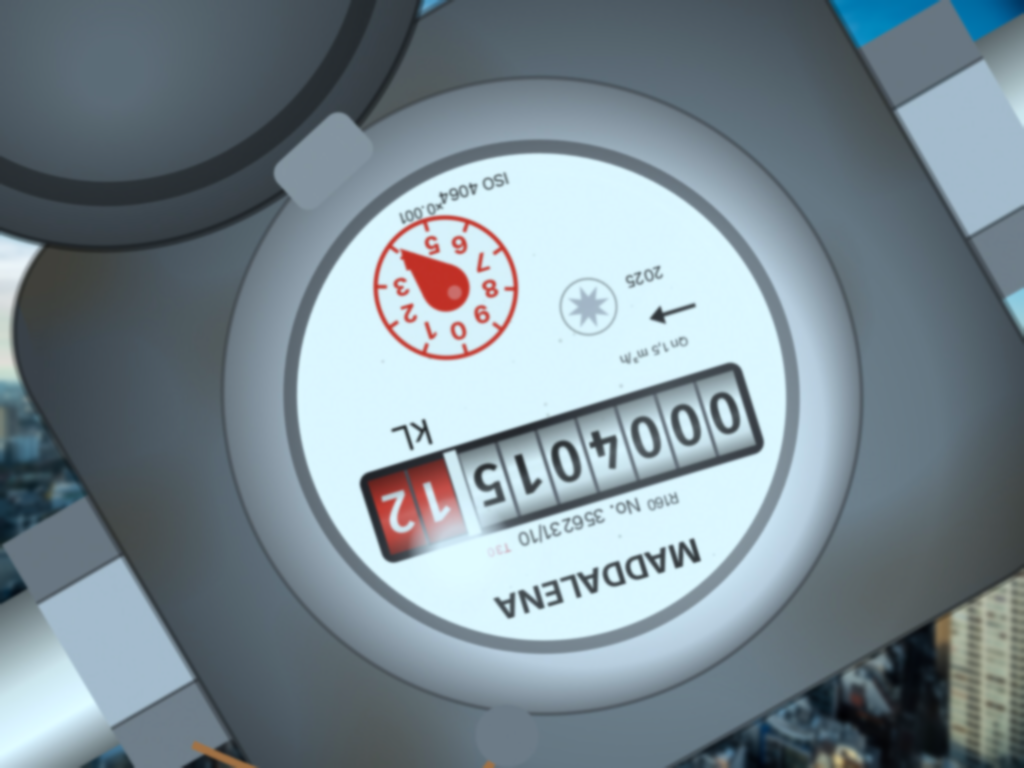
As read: 4015.124 kL
